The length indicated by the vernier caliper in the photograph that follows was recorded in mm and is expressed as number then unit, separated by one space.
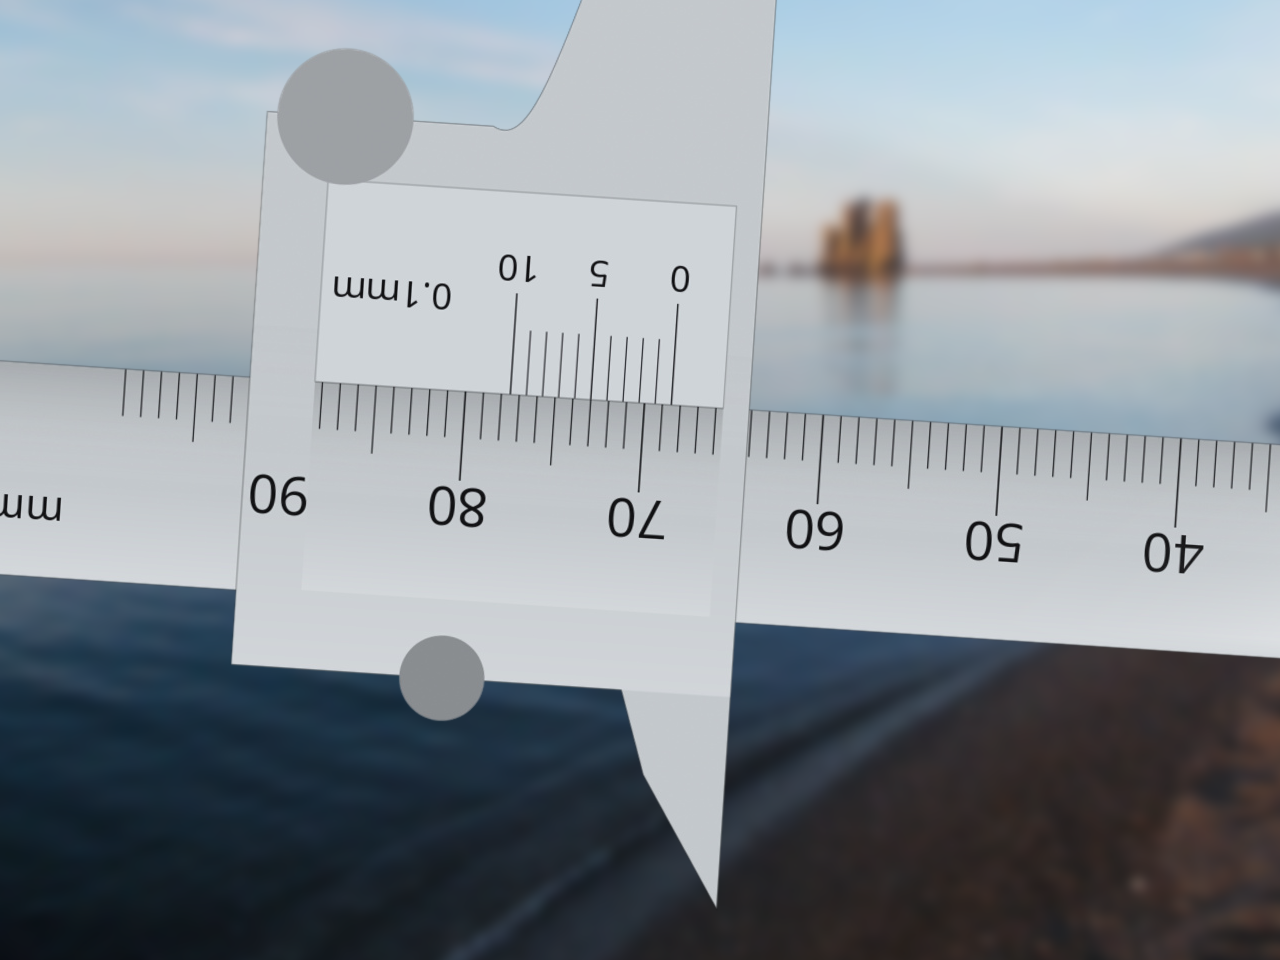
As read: 68.5 mm
